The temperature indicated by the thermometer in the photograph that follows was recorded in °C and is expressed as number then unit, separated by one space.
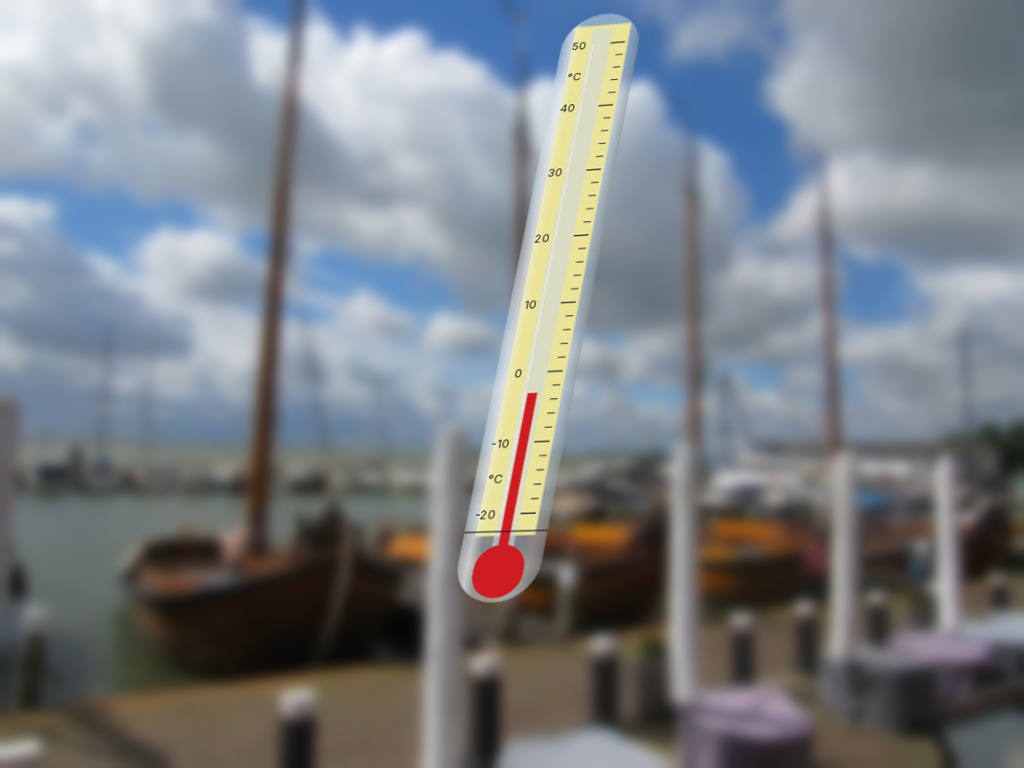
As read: -3 °C
